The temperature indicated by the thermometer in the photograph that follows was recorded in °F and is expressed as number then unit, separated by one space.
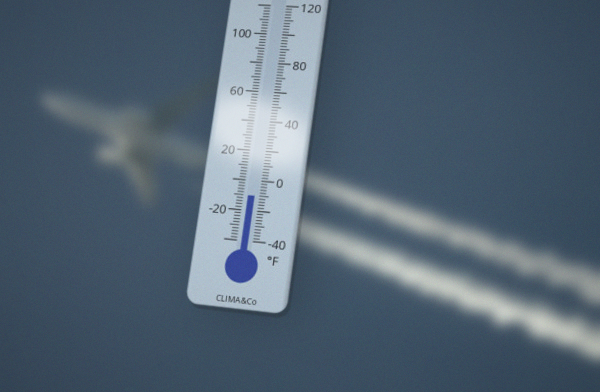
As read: -10 °F
